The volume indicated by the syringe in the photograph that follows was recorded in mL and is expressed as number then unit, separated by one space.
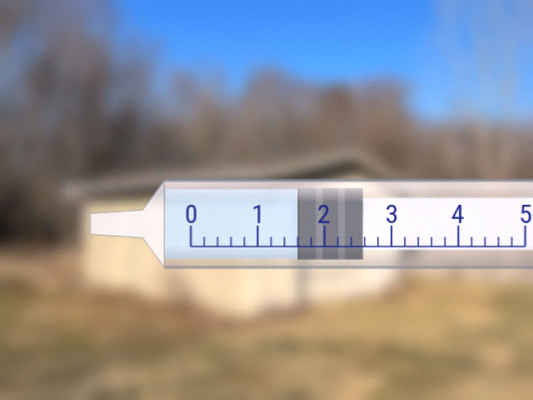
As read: 1.6 mL
